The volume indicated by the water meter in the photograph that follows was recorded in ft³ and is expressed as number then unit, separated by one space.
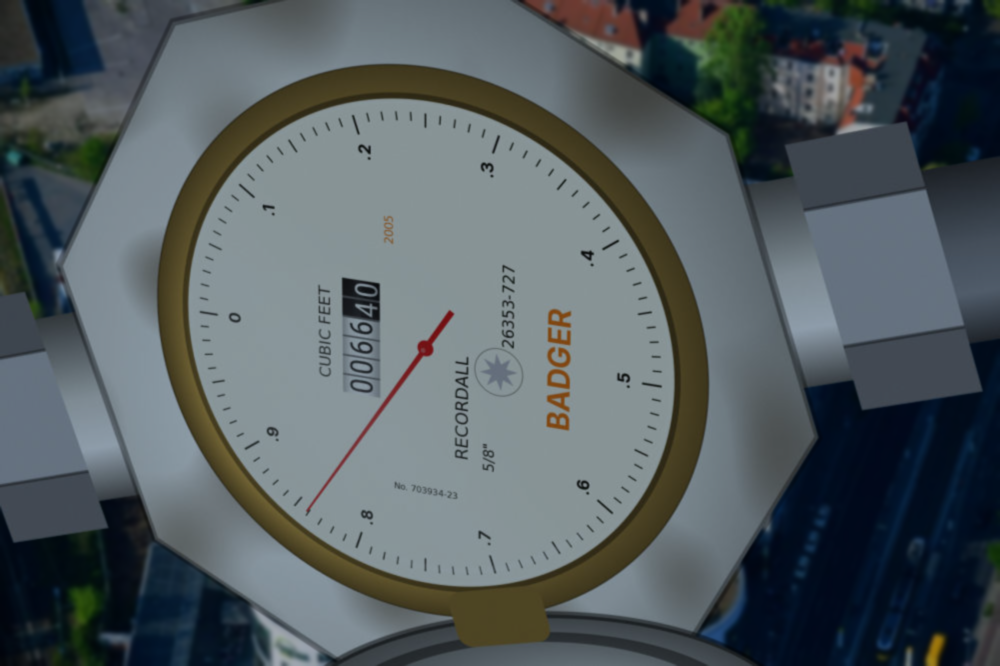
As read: 6639.84 ft³
